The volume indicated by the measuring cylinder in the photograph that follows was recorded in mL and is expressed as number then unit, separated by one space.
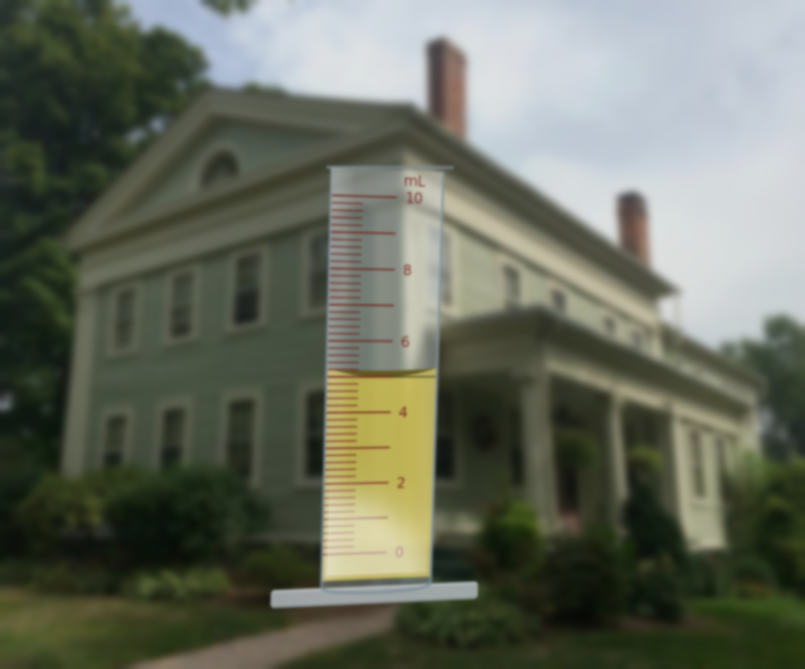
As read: 5 mL
